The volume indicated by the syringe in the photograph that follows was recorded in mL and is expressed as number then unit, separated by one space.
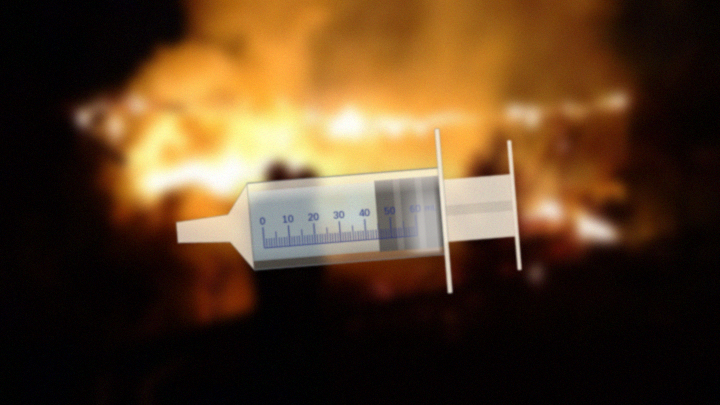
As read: 45 mL
